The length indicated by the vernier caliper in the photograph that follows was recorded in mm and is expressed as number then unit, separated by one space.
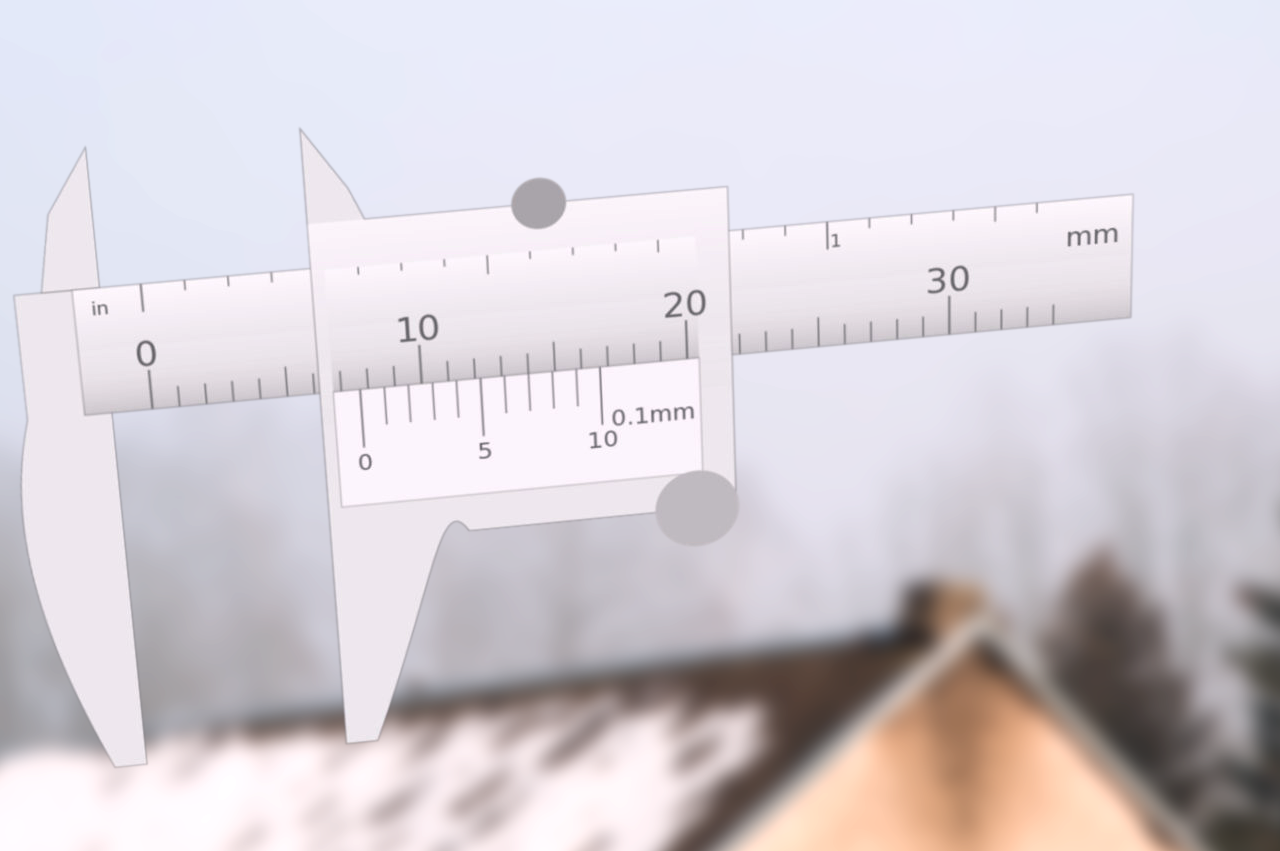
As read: 7.7 mm
